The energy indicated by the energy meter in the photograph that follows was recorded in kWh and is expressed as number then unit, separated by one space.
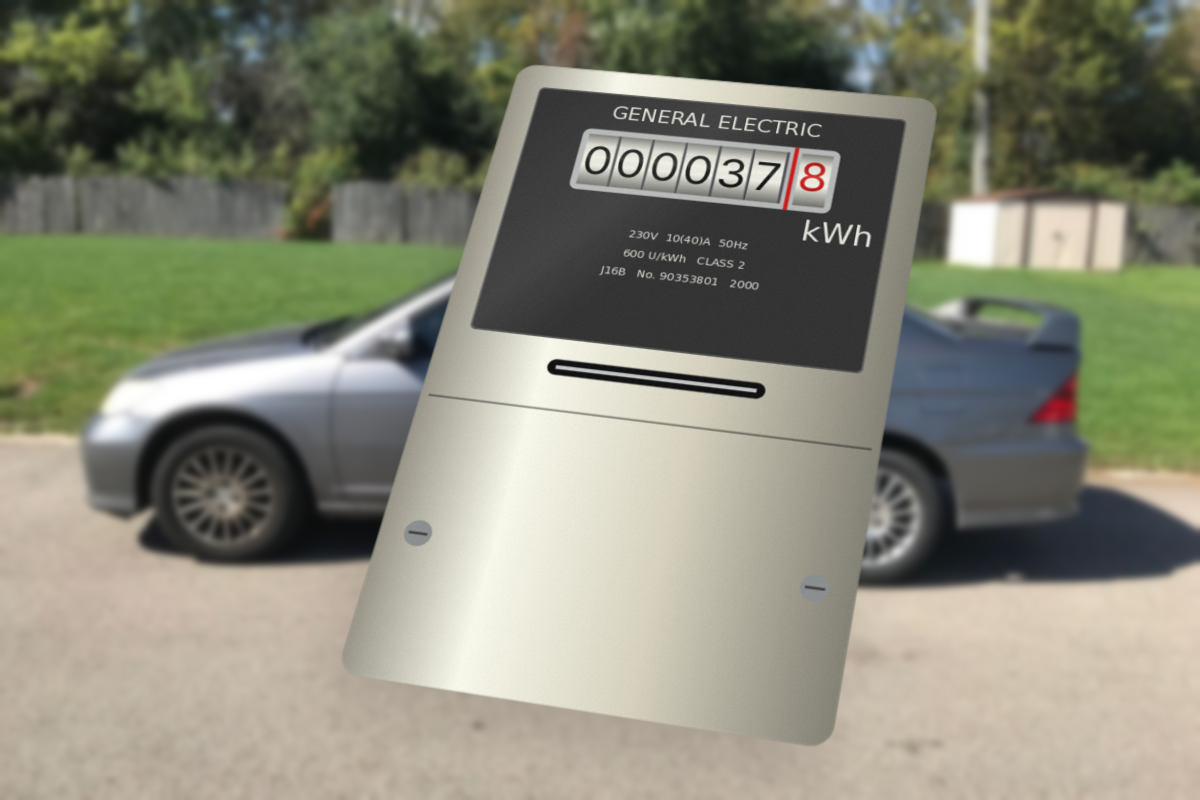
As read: 37.8 kWh
